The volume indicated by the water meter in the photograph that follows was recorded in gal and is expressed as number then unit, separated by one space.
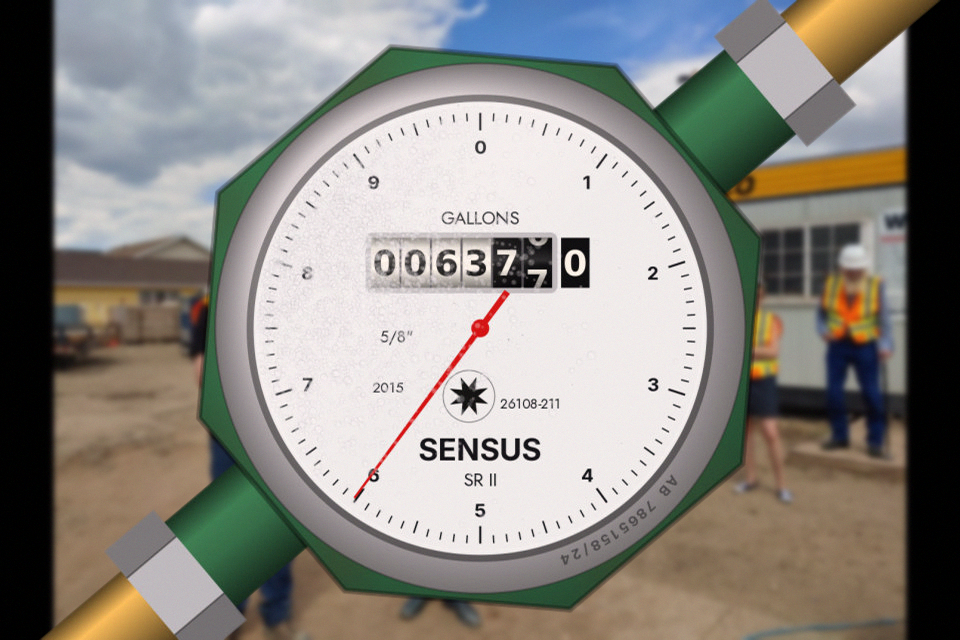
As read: 63766.0 gal
